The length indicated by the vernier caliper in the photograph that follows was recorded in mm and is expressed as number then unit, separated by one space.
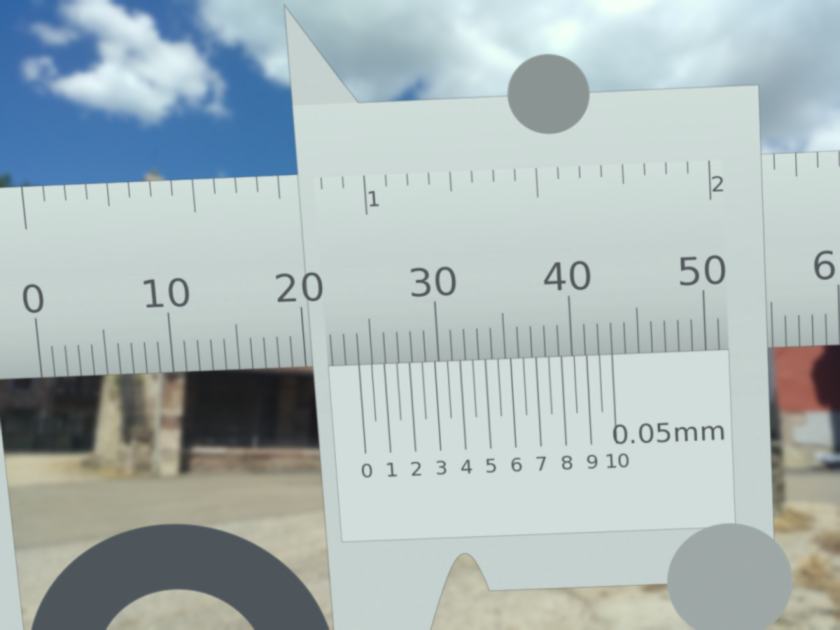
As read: 24.0 mm
